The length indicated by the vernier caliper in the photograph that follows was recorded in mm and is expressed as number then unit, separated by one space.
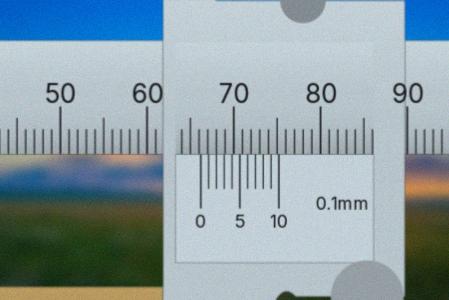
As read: 66.2 mm
